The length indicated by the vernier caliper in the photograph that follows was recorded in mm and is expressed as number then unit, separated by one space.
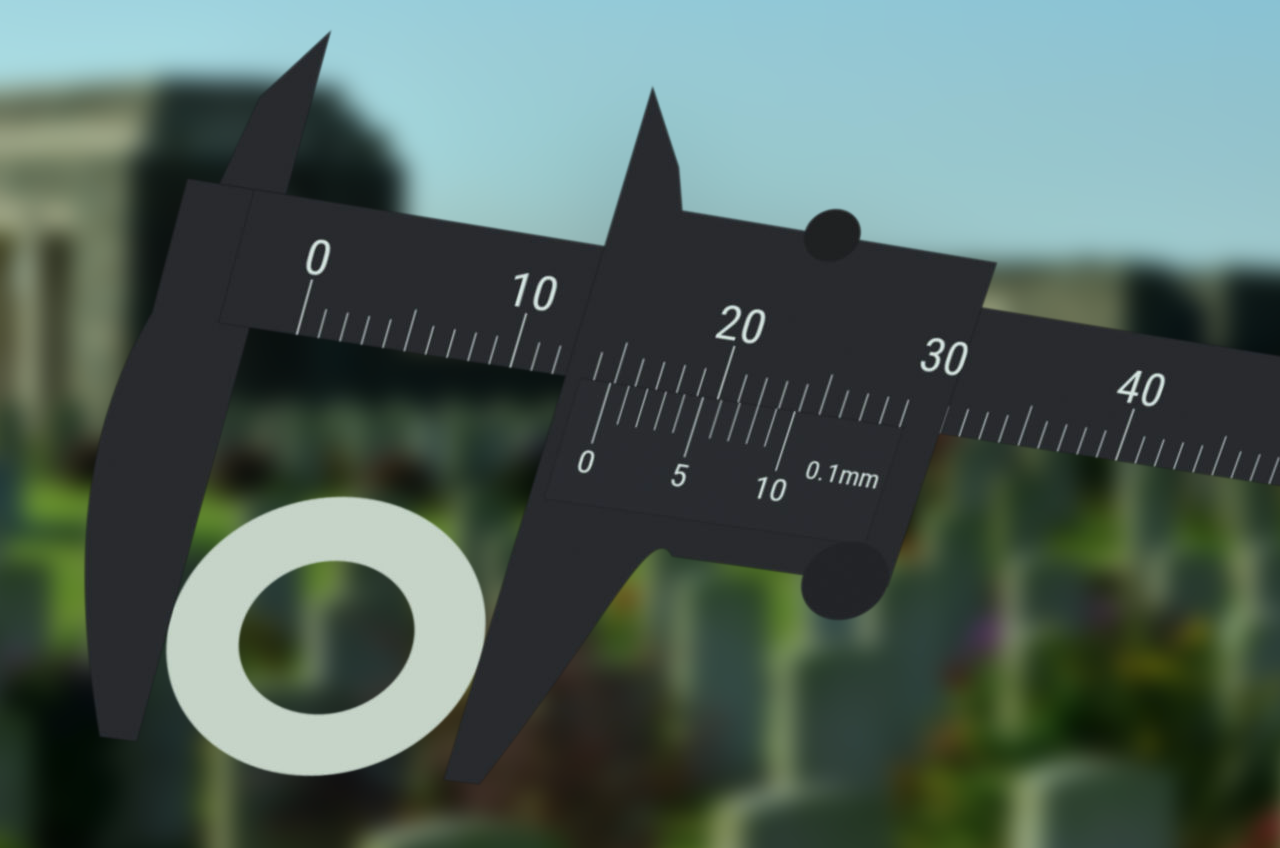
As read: 14.8 mm
